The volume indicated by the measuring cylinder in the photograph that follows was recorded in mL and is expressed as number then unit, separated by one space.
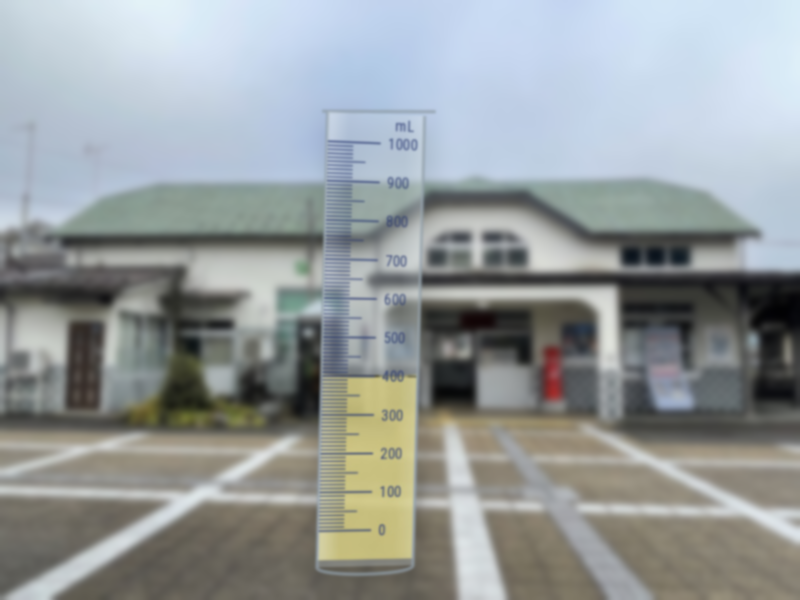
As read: 400 mL
